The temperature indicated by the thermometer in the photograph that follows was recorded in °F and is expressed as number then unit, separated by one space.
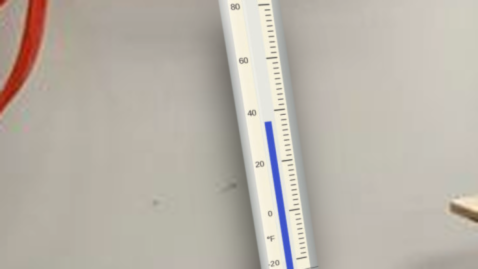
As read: 36 °F
